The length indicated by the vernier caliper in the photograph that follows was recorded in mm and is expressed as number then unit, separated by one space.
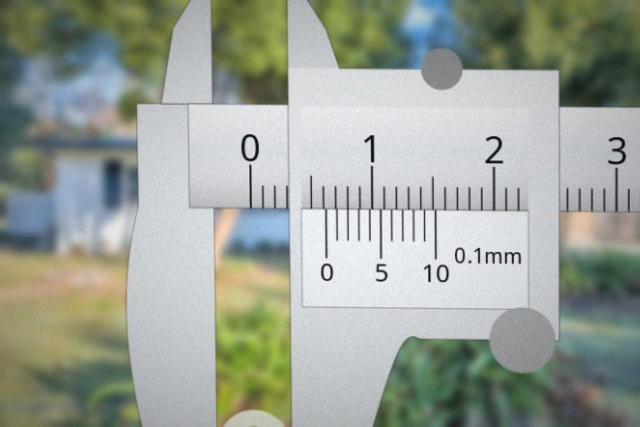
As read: 6.2 mm
